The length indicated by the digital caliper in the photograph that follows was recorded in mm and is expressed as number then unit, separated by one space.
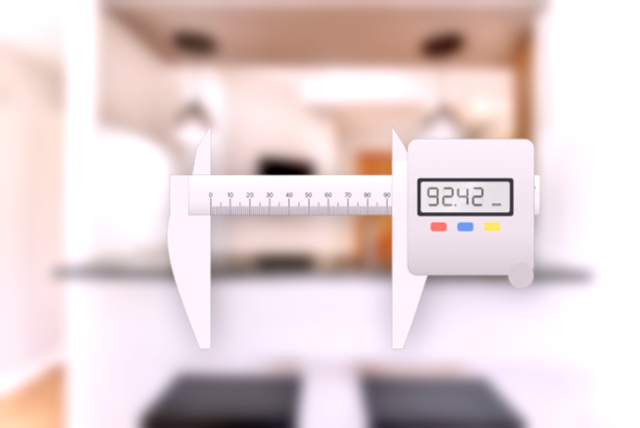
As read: 92.42 mm
